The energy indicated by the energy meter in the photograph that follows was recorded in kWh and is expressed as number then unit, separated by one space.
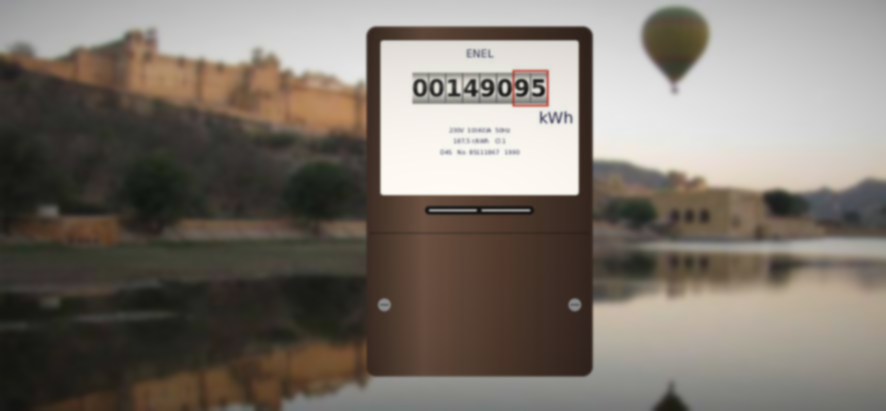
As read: 1490.95 kWh
